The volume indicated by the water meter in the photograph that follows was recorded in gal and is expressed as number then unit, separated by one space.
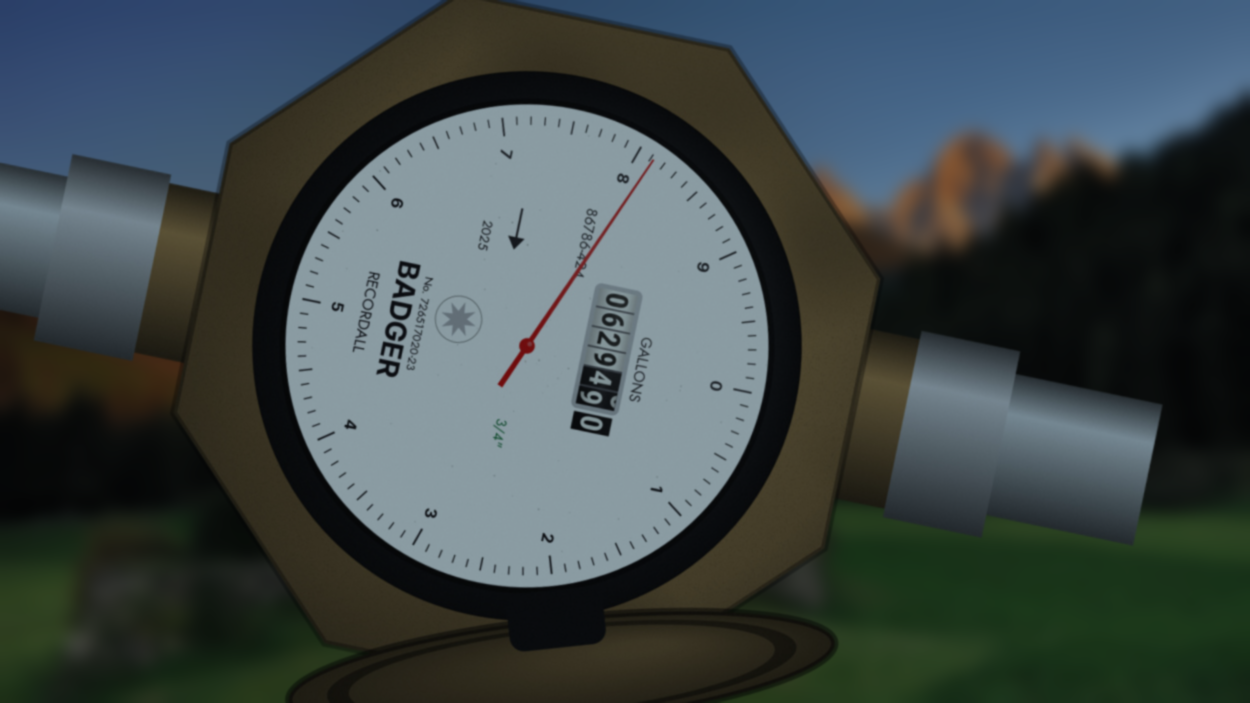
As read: 629488.1 gal
